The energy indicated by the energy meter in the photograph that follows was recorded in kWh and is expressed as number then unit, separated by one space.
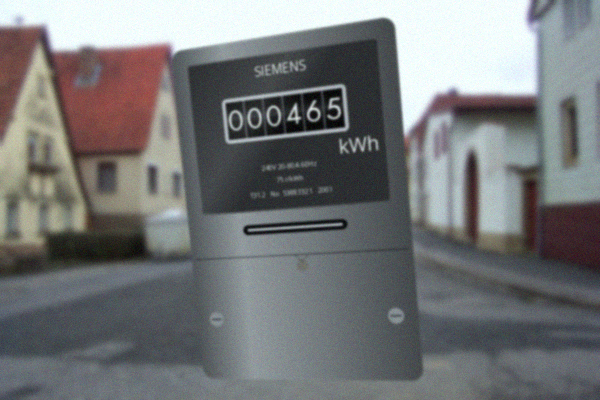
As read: 465 kWh
